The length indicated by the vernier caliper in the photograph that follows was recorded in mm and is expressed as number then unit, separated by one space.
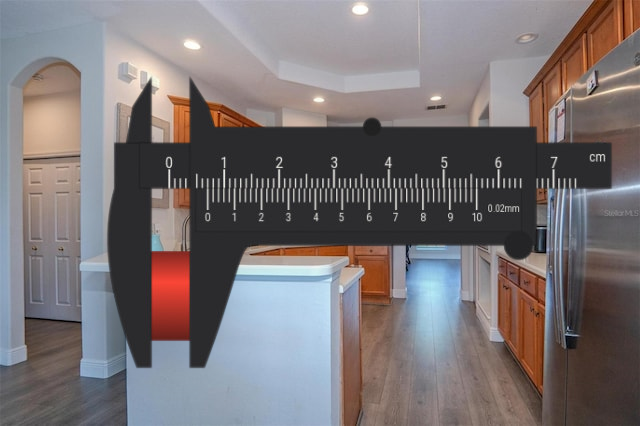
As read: 7.0 mm
